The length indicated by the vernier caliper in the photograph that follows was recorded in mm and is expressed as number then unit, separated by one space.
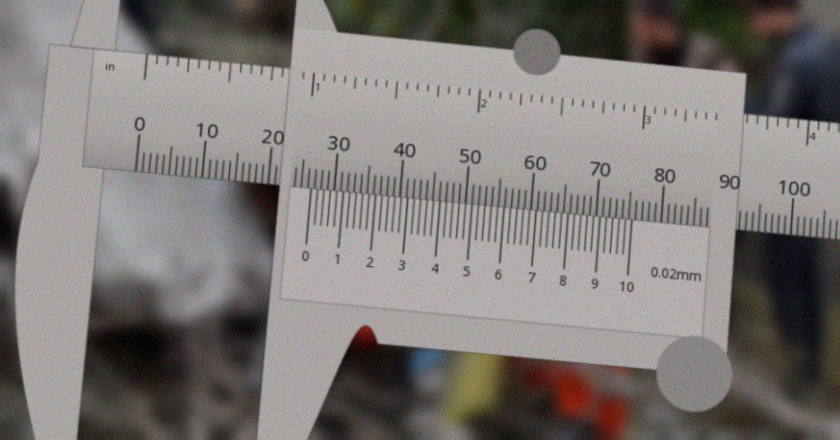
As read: 26.5 mm
